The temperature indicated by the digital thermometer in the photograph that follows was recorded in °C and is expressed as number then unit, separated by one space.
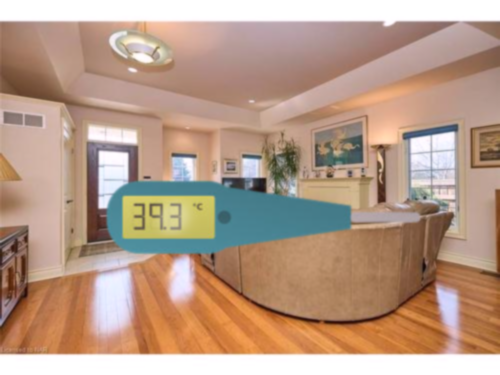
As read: 39.3 °C
